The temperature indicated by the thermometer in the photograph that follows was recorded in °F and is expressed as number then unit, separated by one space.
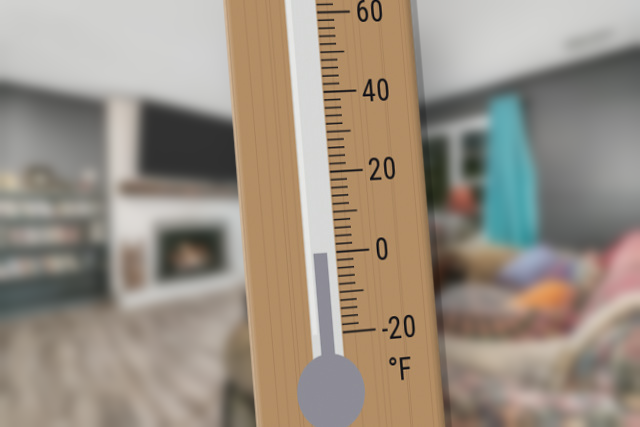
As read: 0 °F
